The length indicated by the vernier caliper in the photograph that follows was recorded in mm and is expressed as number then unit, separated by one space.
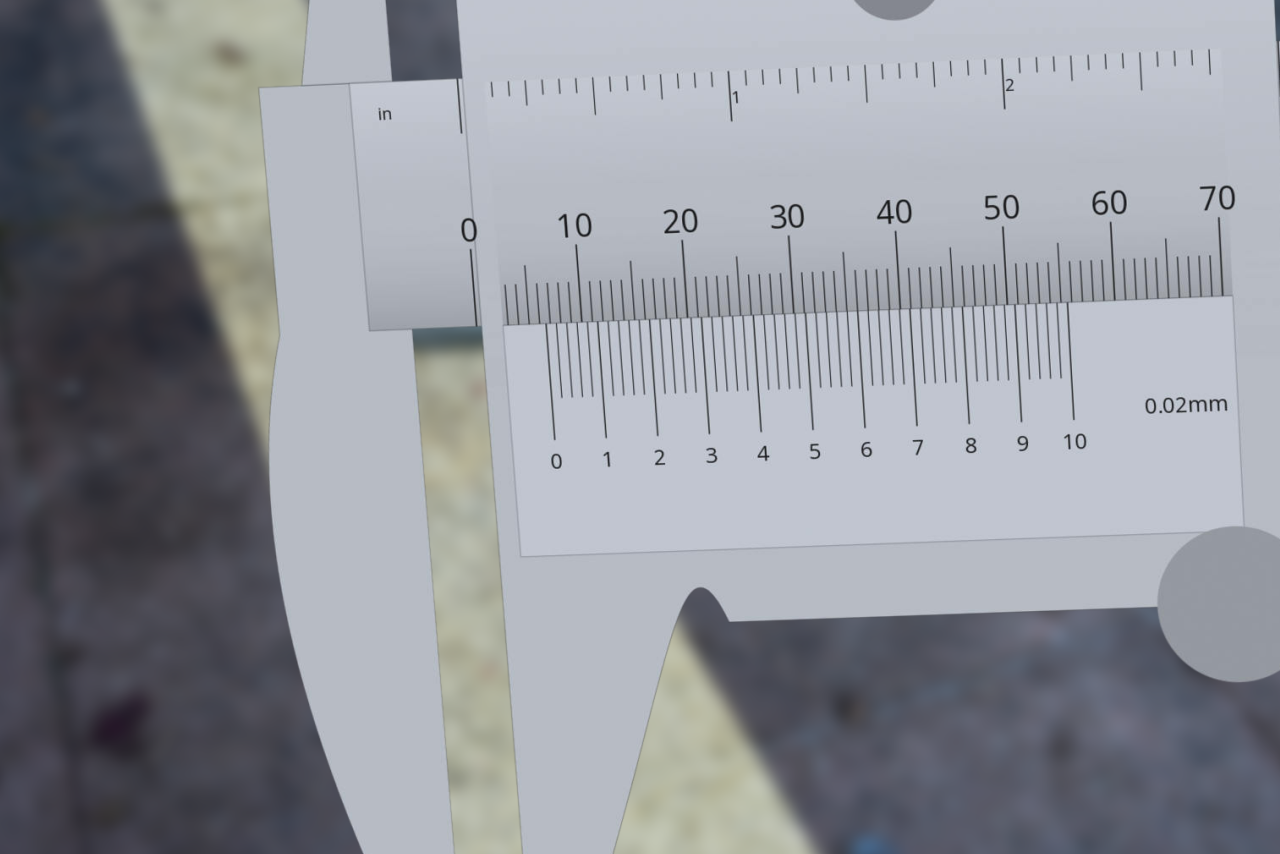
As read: 6.6 mm
